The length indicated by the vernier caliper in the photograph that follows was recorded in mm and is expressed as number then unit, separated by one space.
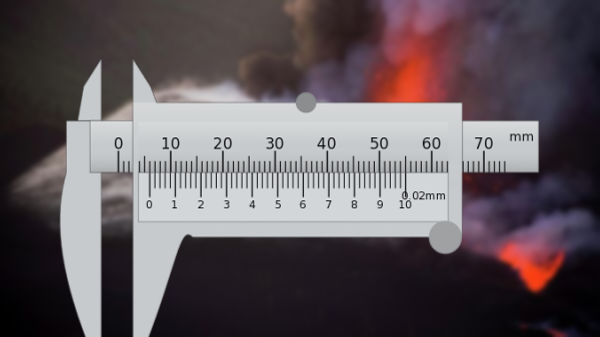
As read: 6.0 mm
